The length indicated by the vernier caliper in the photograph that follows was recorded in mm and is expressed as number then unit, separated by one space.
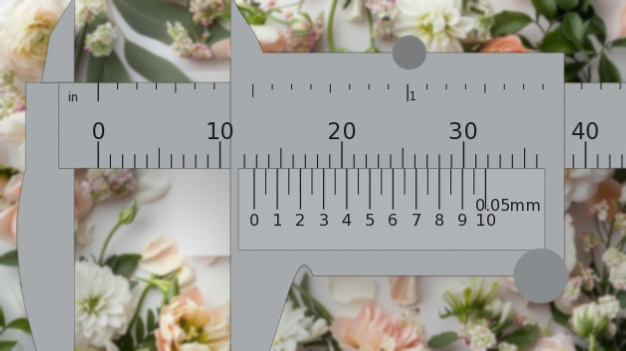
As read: 12.8 mm
